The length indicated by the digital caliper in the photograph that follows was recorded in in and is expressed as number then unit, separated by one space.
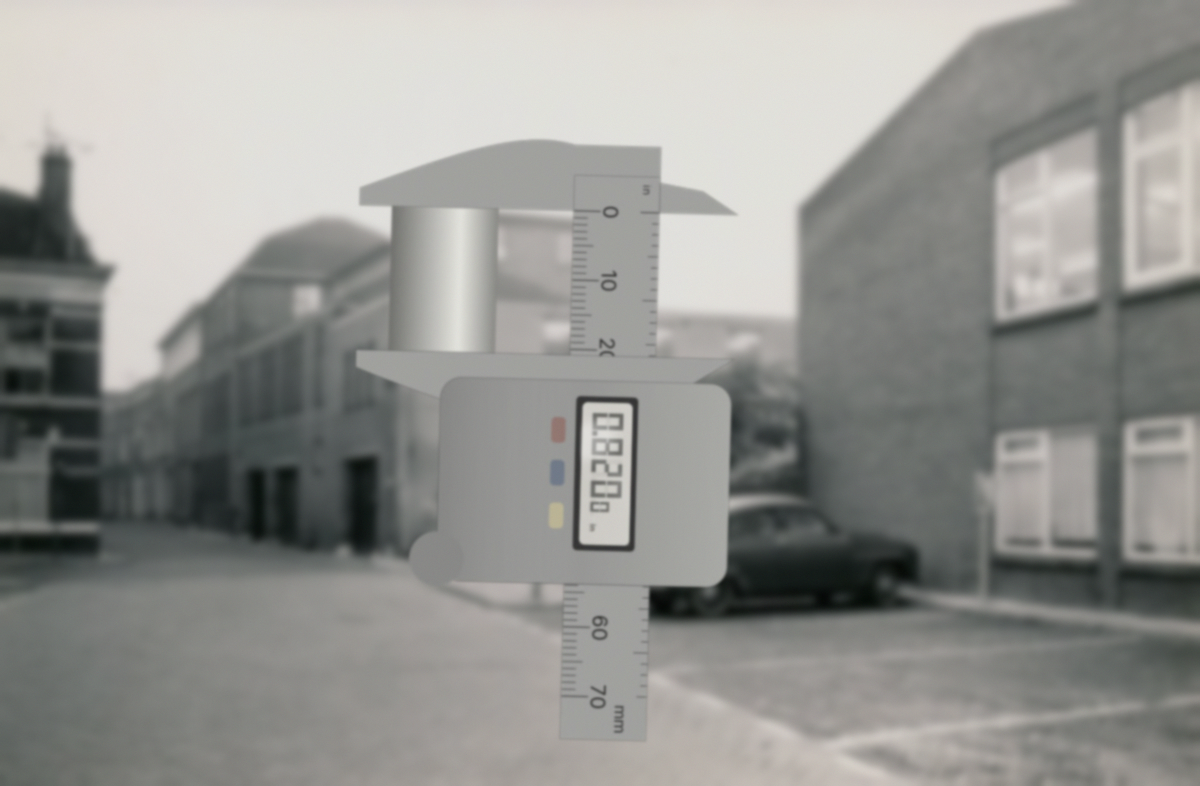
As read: 0.8200 in
